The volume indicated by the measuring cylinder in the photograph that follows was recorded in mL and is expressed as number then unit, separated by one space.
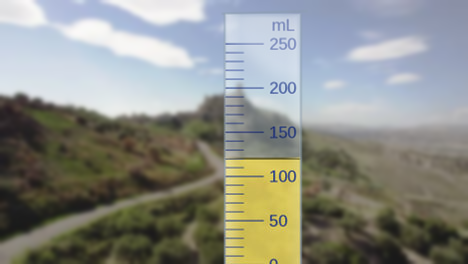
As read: 120 mL
